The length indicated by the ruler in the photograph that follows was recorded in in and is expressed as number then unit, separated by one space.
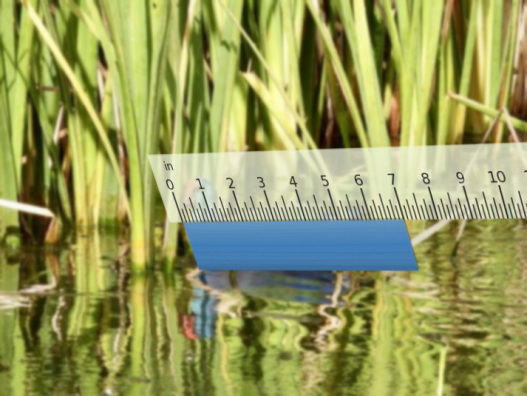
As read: 7 in
